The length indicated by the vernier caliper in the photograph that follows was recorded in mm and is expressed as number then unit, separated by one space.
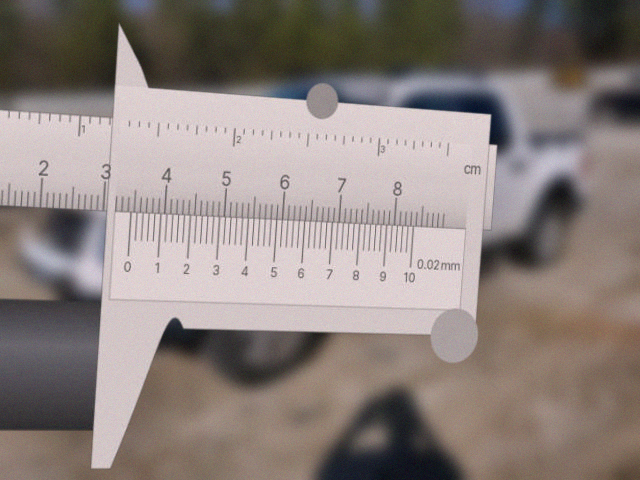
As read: 34.5 mm
